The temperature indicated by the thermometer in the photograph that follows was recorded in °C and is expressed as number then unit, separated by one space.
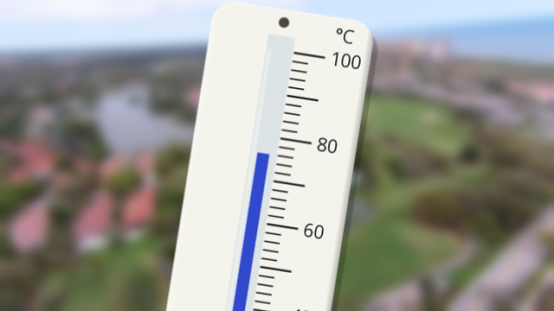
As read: 76 °C
